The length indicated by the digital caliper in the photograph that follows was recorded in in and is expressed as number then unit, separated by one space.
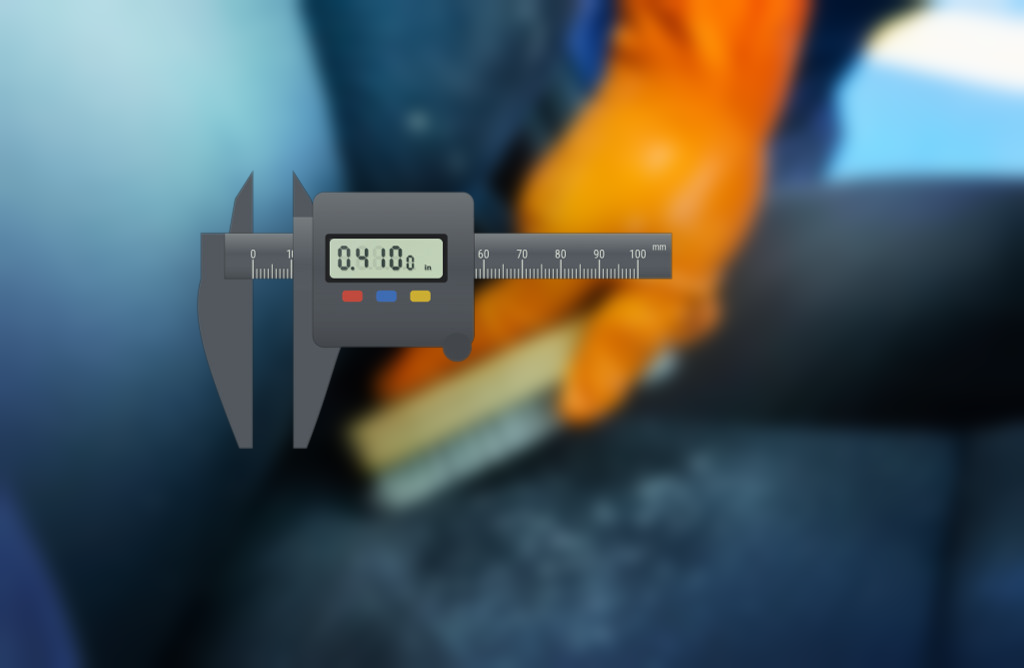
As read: 0.4100 in
